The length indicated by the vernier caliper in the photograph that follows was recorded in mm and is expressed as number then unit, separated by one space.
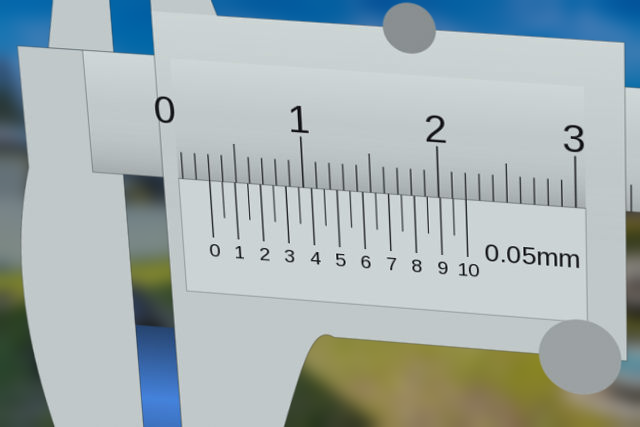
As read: 3.0 mm
